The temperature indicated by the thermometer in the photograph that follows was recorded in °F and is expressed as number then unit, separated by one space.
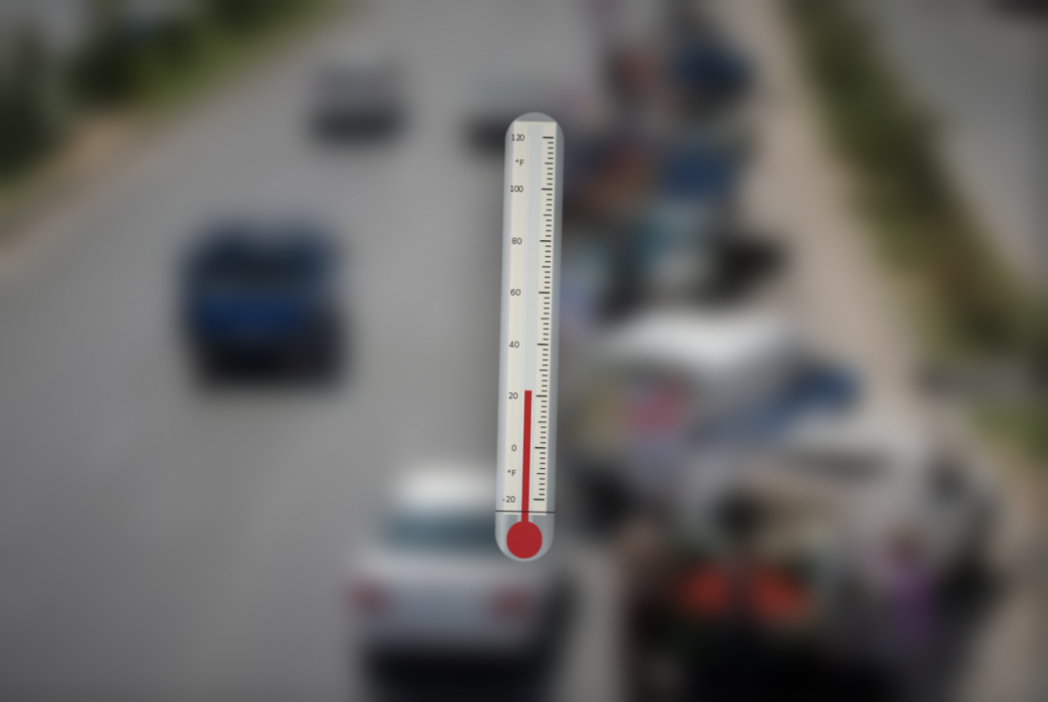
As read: 22 °F
